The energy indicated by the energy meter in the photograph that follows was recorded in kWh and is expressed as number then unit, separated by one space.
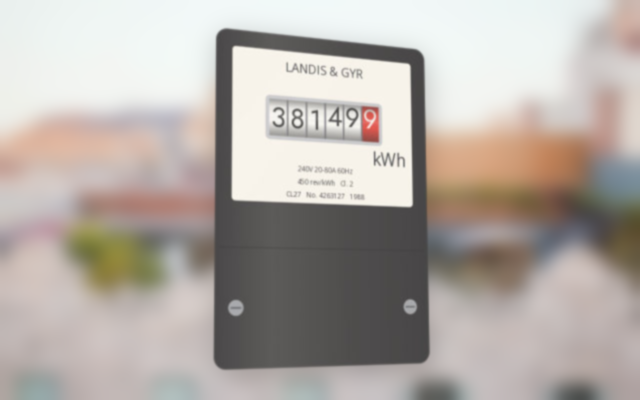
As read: 38149.9 kWh
